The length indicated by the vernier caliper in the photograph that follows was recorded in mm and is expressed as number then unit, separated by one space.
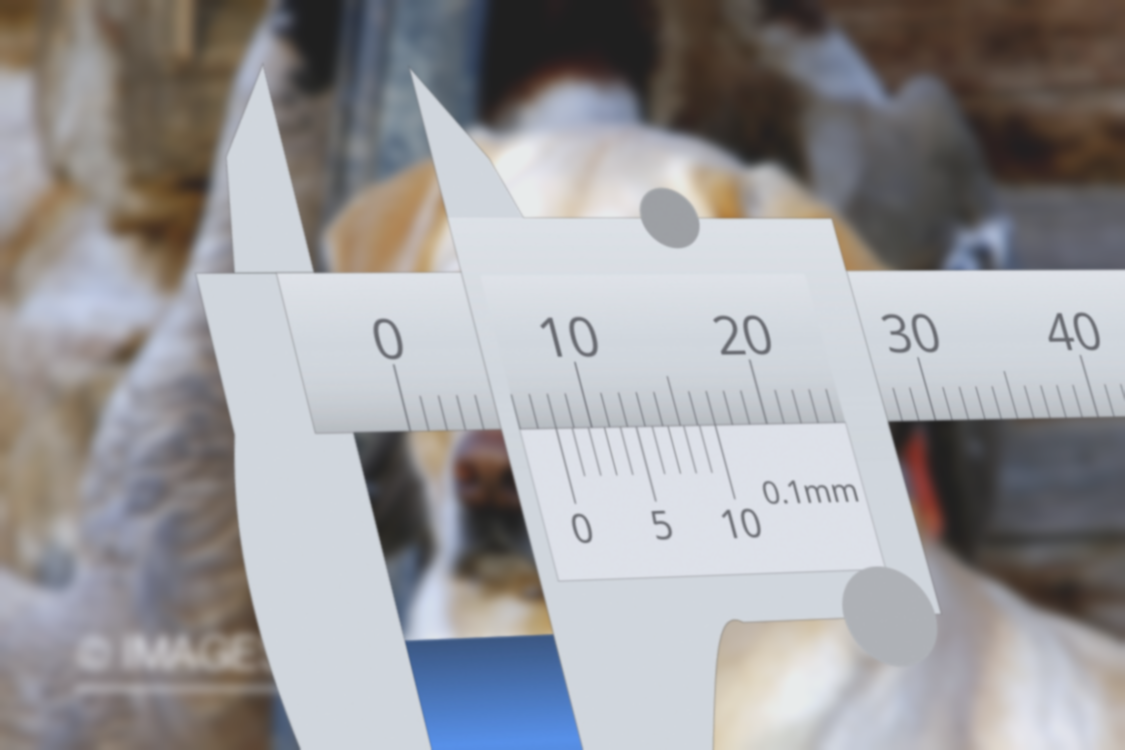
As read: 8.0 mm
